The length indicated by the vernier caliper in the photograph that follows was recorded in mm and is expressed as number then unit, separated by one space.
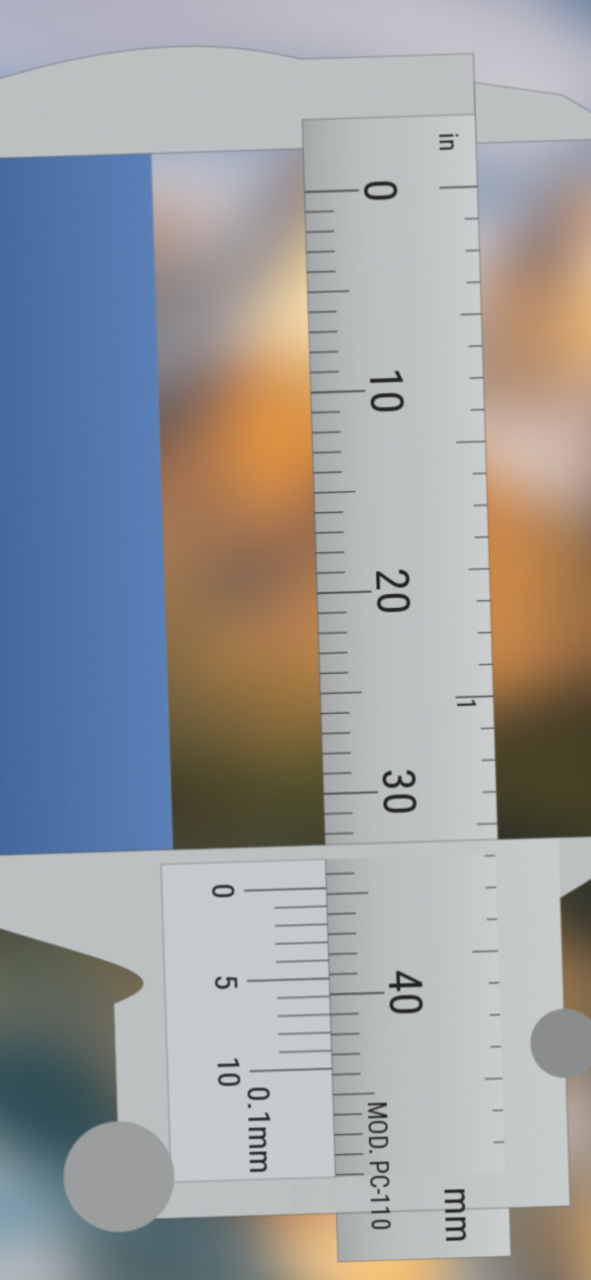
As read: 34.7 mm
